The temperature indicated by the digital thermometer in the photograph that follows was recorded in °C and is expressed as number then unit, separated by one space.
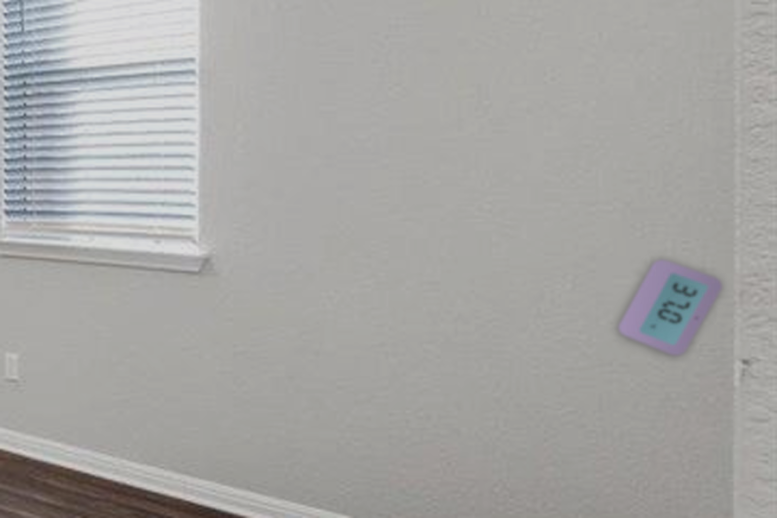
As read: 37.0 °C
